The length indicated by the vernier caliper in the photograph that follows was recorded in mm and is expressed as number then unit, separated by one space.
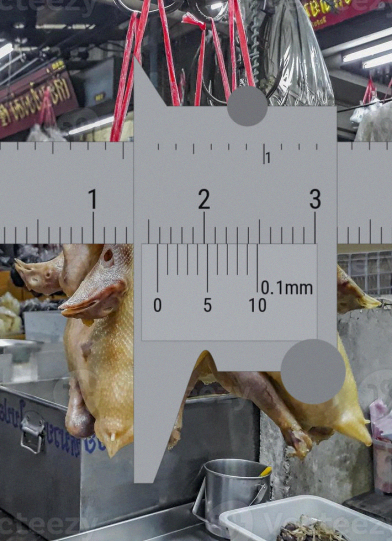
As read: 15.8 mm
